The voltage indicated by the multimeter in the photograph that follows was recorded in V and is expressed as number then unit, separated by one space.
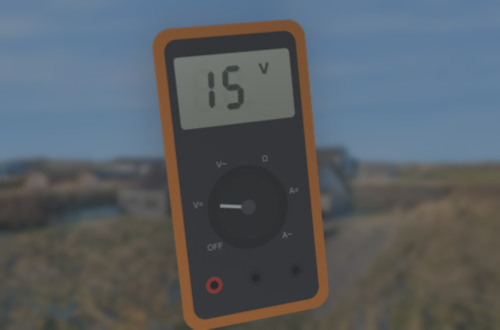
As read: 15 V
